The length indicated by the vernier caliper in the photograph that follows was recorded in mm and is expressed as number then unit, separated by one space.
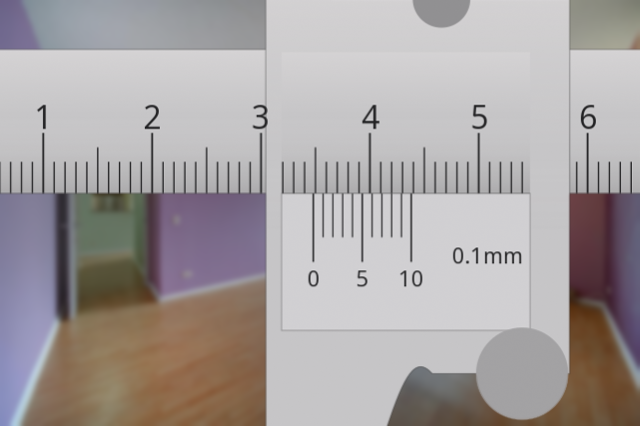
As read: 34.8 mm
